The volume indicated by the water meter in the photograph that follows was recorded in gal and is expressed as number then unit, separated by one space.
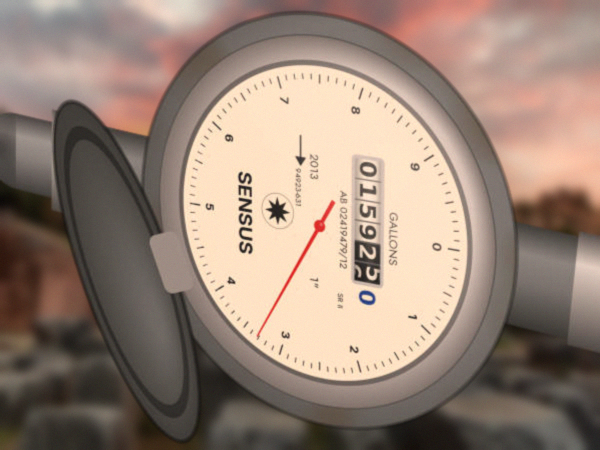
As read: 159253.3 gal
